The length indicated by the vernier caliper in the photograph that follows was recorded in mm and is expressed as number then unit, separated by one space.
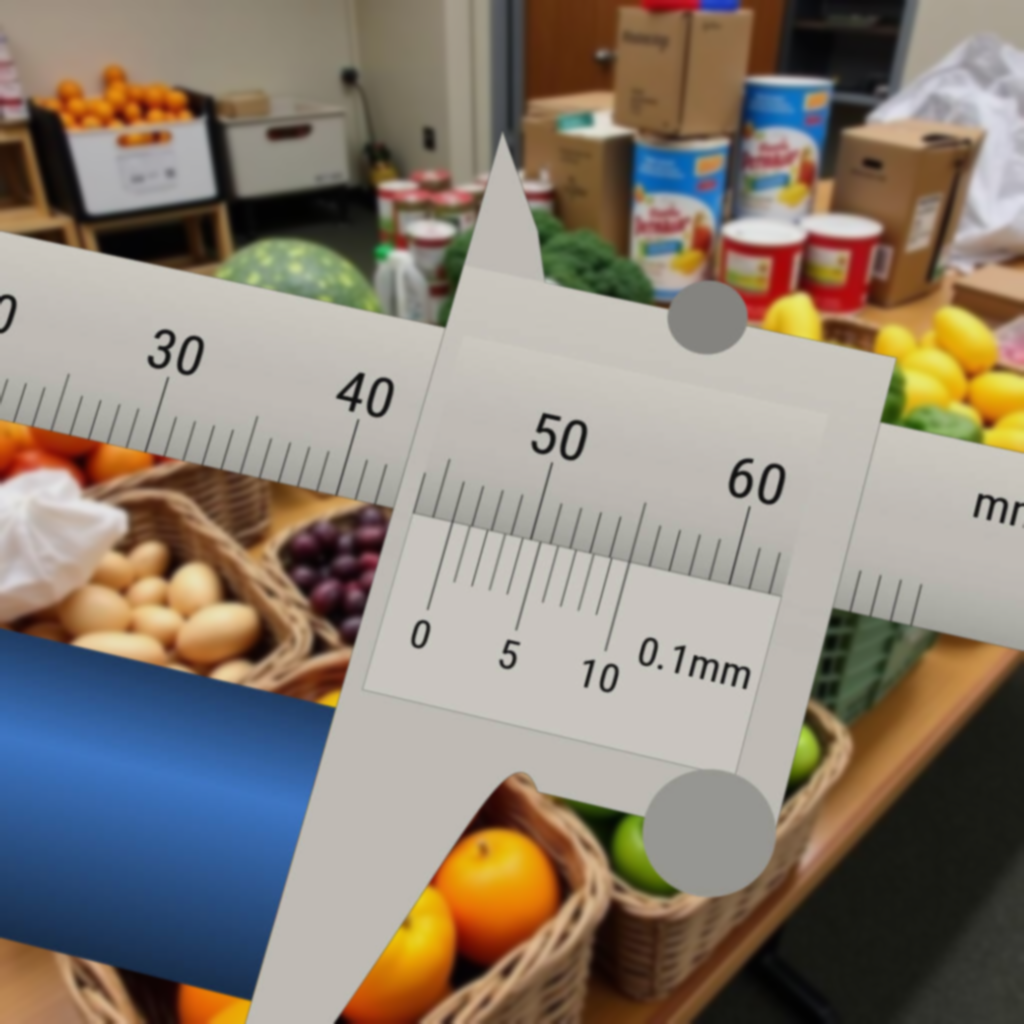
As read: 46.0 mm
